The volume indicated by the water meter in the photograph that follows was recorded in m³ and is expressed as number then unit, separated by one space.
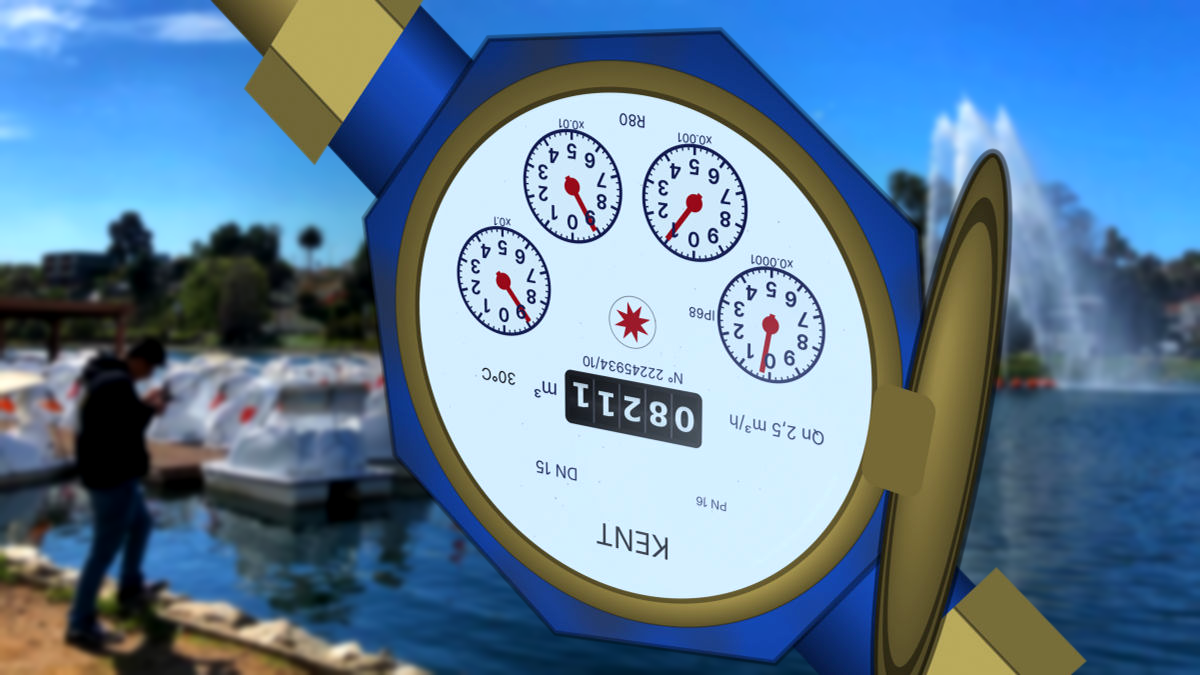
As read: 8210.8910 m³
